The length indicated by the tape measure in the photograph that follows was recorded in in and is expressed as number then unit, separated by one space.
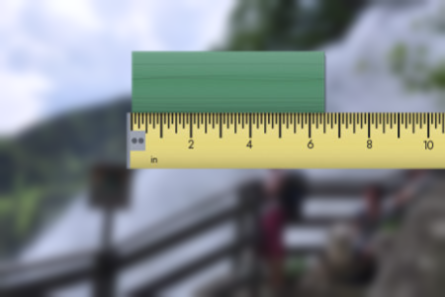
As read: 6.5 in
